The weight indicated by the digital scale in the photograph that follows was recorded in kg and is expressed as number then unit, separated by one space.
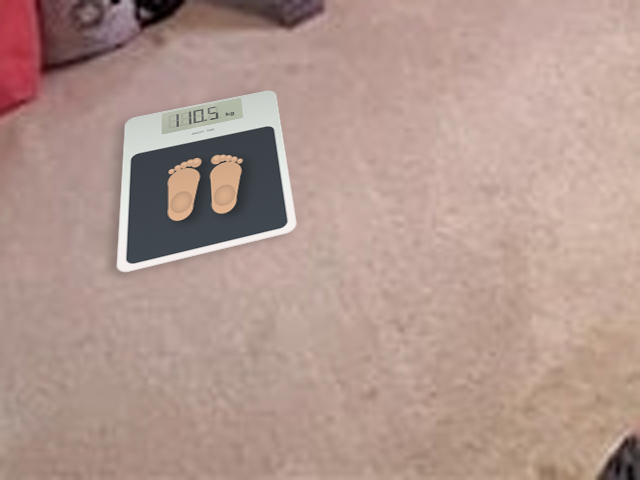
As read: 110.5 kg
